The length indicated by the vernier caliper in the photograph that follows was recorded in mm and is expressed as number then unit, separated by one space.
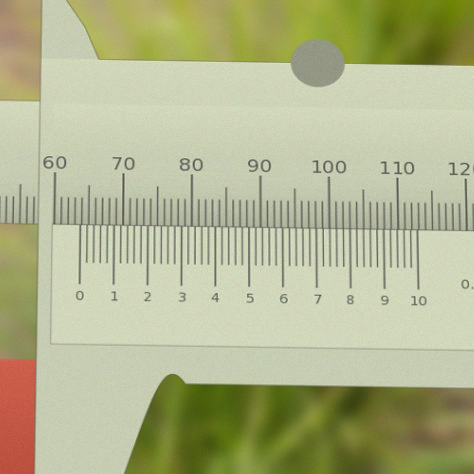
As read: 63.8 mm
